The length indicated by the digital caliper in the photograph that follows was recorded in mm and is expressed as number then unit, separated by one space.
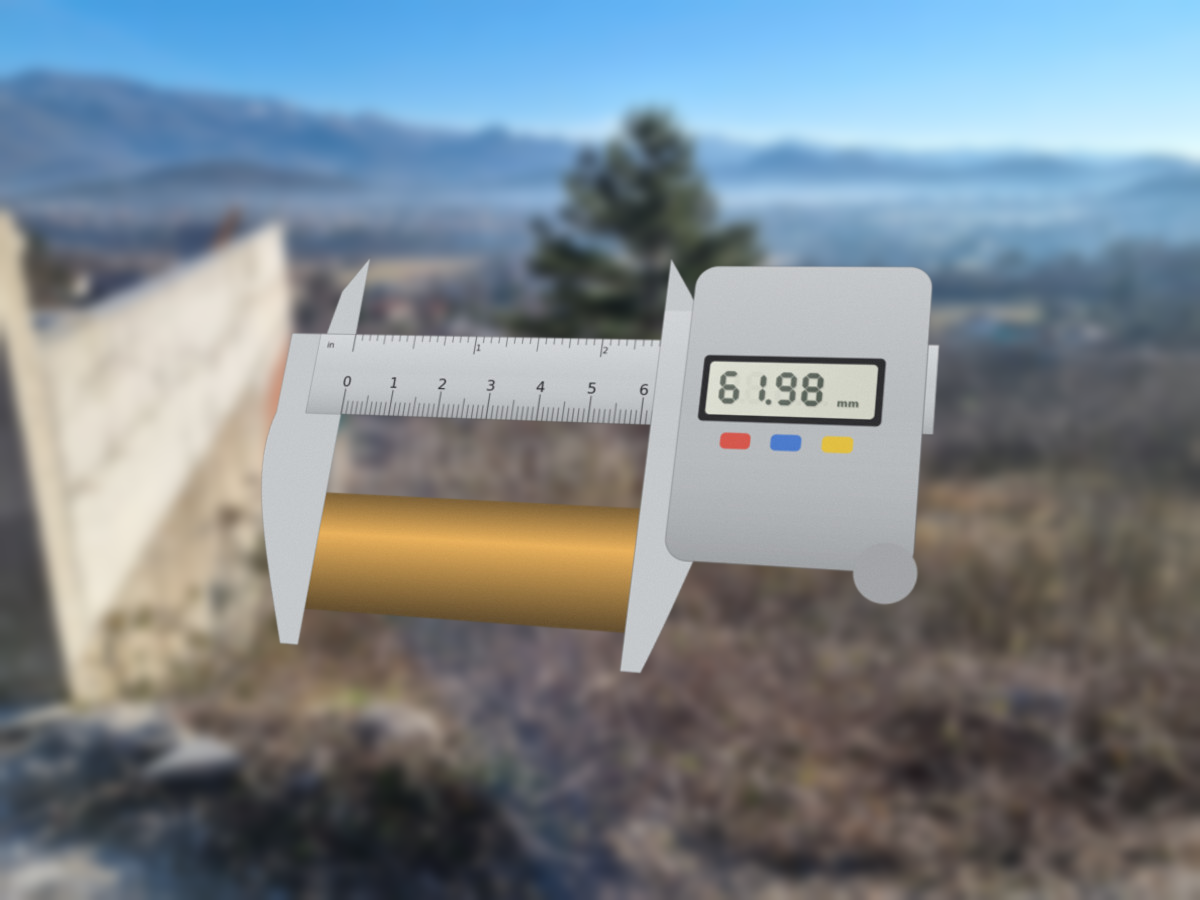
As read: 61.98 mm
